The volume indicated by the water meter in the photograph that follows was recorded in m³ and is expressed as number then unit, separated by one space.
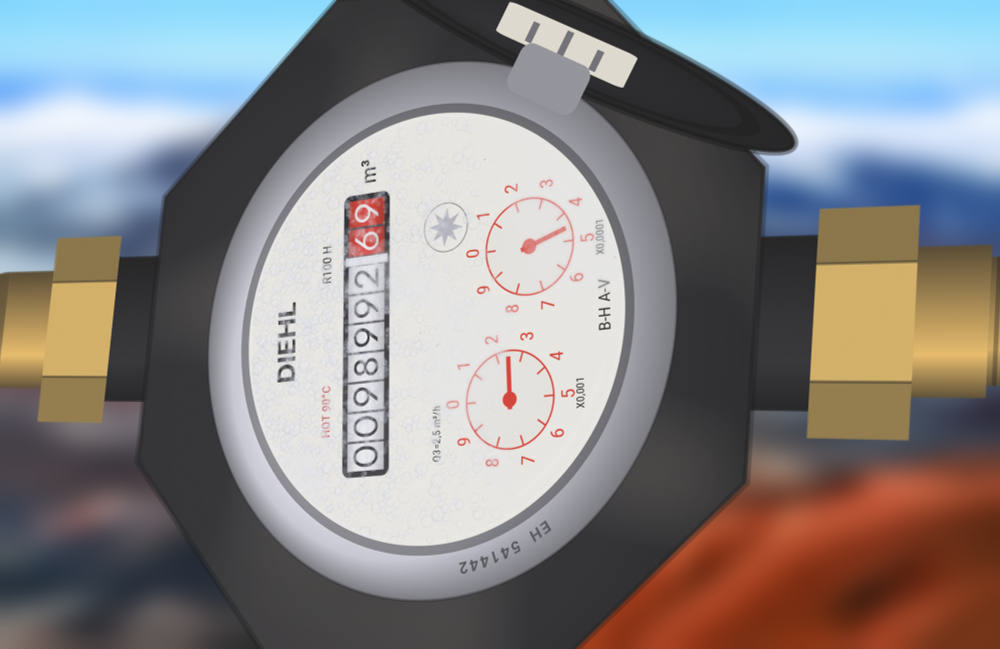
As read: 98992.6924 m³
